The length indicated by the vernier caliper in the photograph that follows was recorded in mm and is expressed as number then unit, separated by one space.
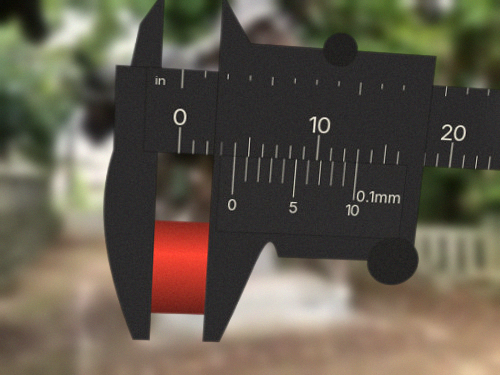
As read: 4.0 mm
